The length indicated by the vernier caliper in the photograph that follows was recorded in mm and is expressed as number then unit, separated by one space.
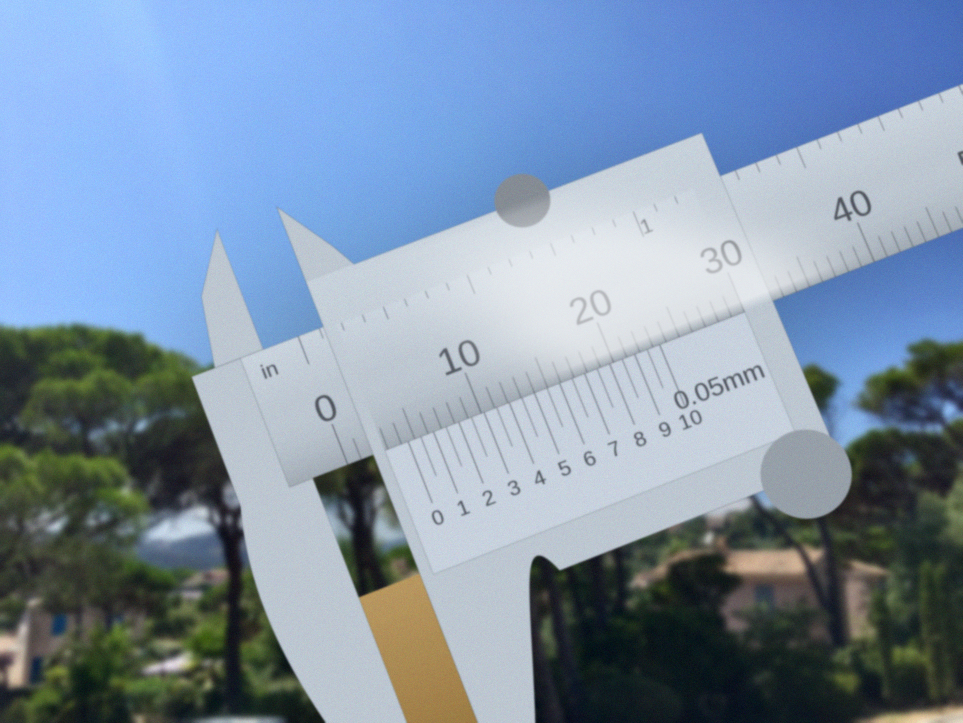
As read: 4.5 mm
